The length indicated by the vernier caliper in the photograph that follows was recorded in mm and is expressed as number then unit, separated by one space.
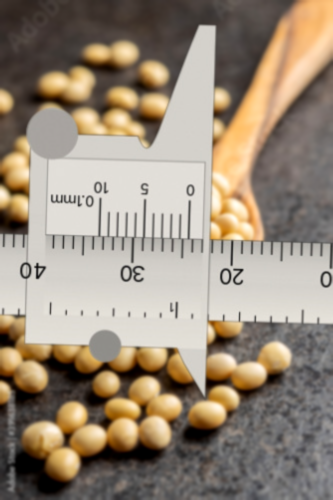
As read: 24.4 mm
